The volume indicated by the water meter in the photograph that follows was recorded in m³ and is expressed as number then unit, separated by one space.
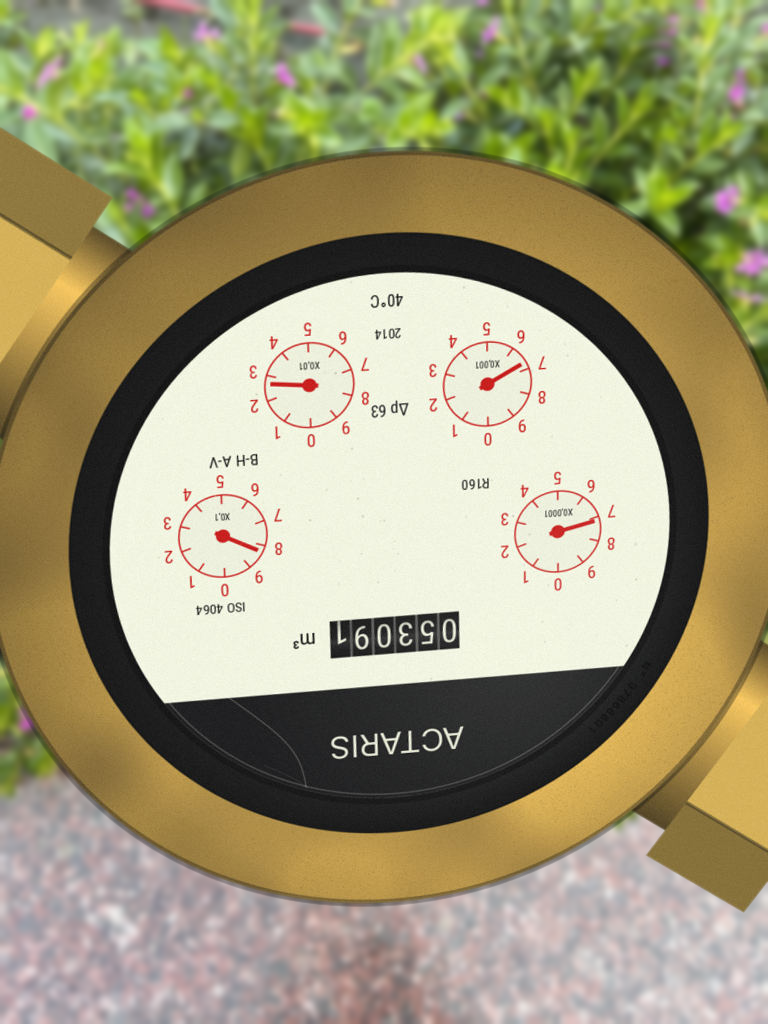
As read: 53090.8267 m³
